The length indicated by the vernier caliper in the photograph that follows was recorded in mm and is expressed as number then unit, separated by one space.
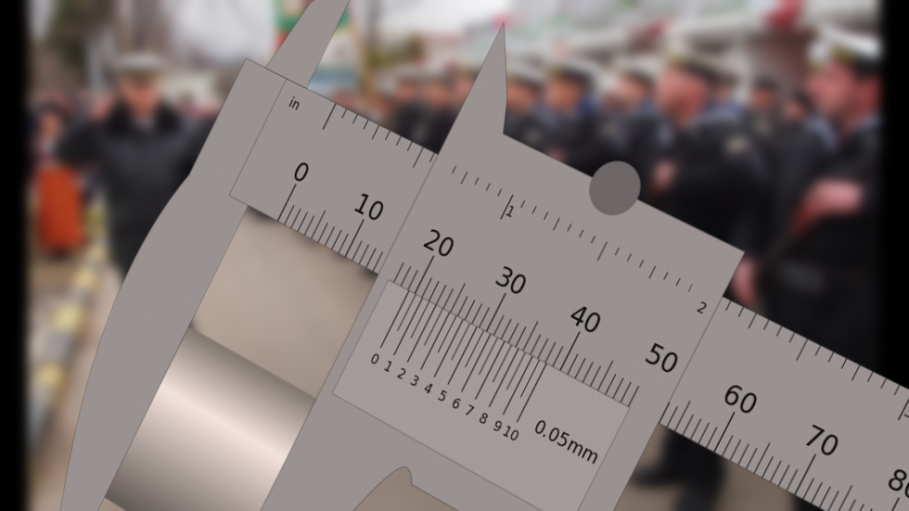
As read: 19.2 mm
